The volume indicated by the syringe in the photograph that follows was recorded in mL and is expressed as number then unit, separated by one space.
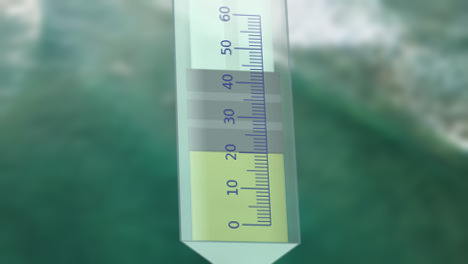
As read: 20 mL
